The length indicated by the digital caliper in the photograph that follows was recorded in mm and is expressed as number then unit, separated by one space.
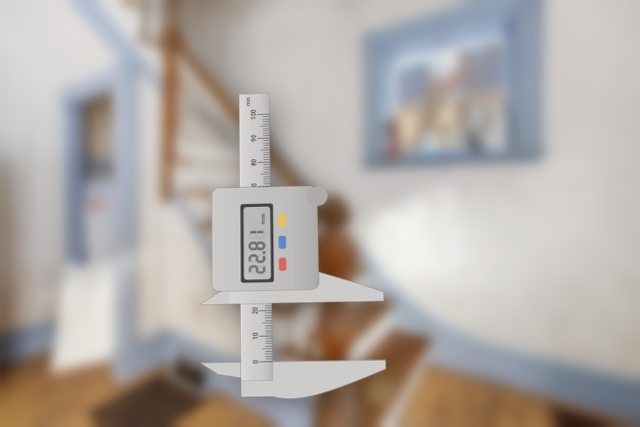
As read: 22.81 mm
